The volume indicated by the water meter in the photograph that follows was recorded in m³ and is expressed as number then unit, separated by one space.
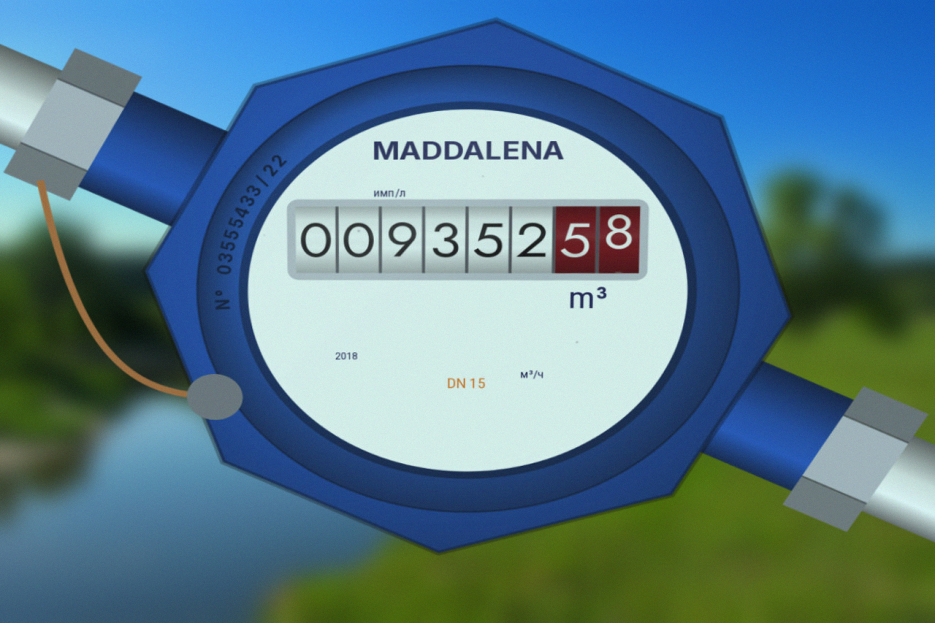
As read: 9352.58 m³
